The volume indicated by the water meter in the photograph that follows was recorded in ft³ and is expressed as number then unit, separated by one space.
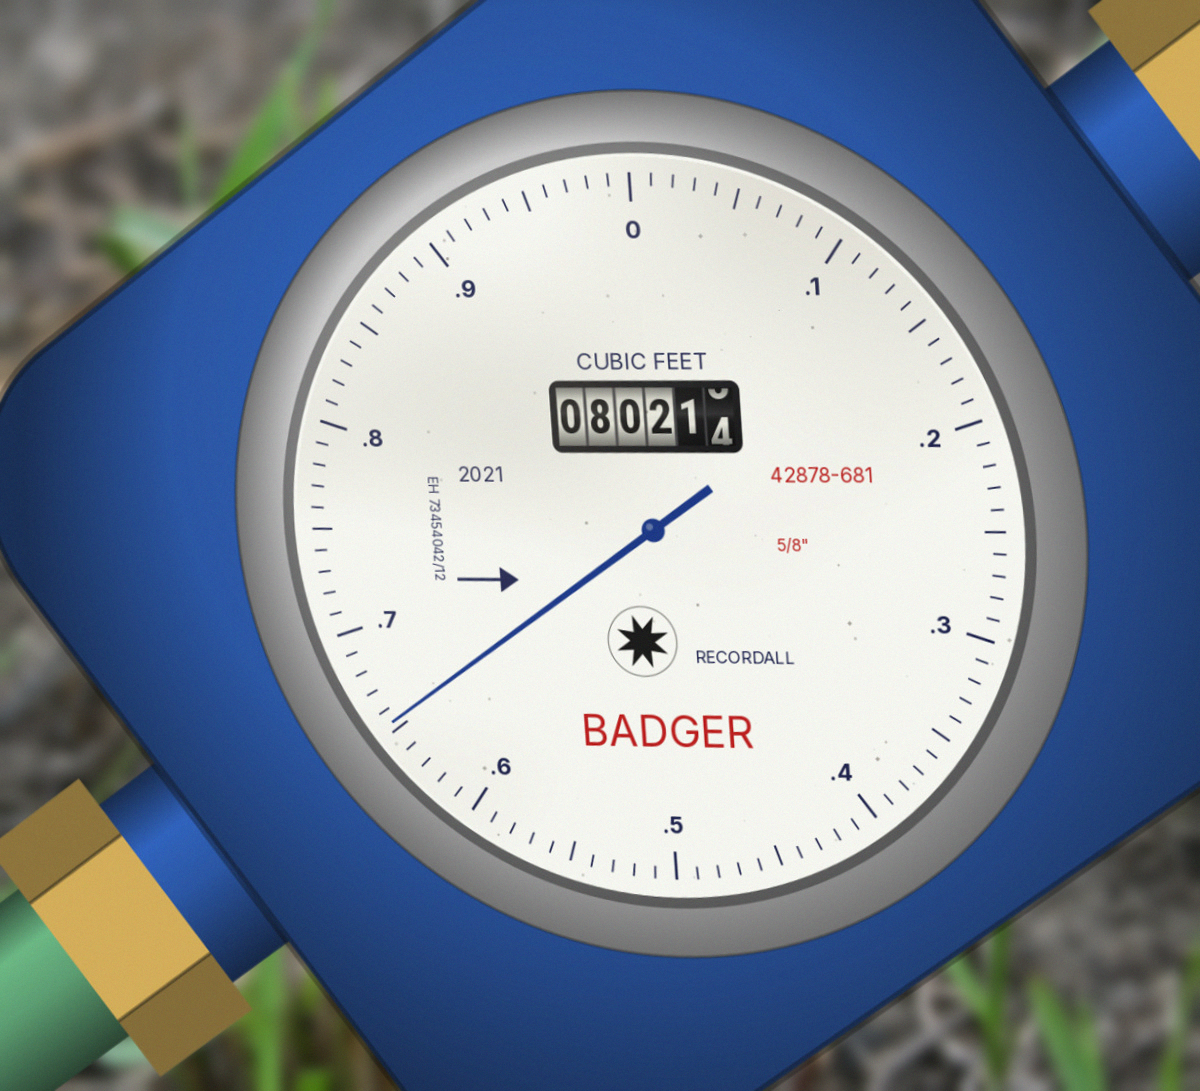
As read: 80213.65 ft³
